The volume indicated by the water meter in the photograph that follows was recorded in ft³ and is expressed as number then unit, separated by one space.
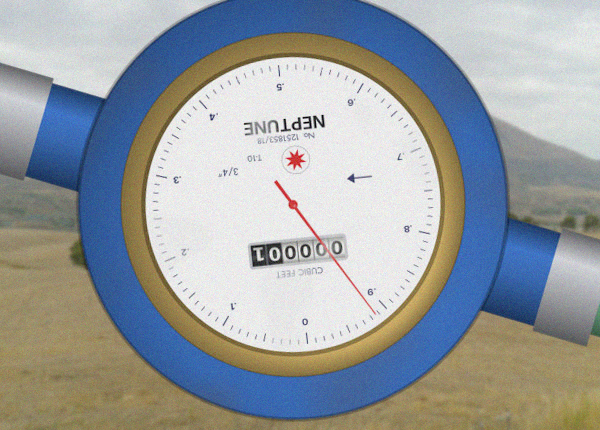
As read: 0.91 ft³
